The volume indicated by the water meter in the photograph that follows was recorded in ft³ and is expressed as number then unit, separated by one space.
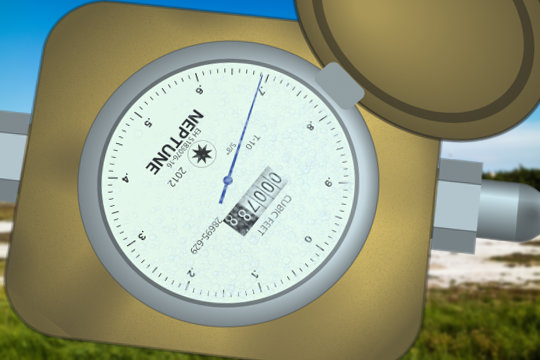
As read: 787.69 ft³
